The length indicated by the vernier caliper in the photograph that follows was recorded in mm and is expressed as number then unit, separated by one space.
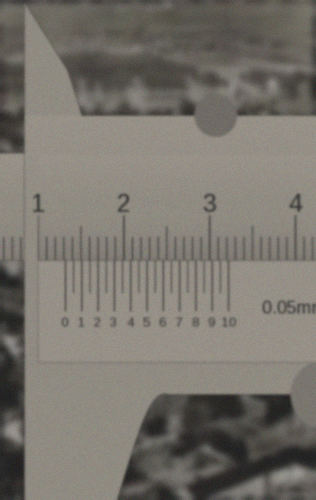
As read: 13.2 mm
